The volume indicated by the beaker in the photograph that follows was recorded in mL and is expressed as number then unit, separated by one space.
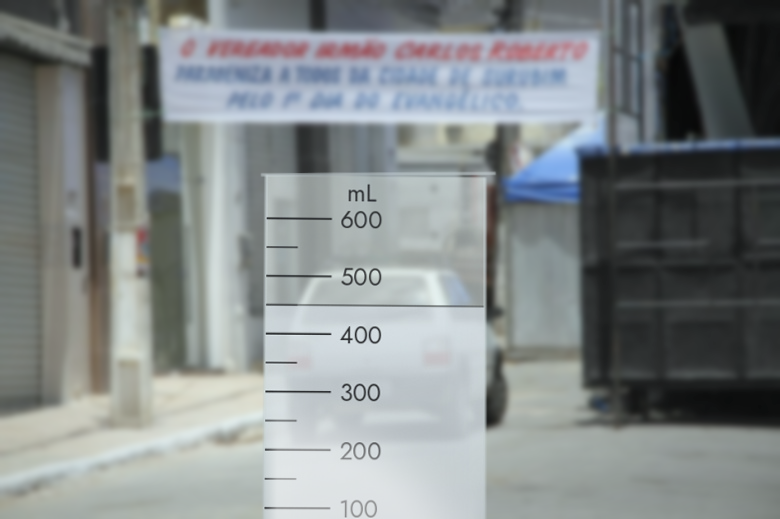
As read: 450 mL
